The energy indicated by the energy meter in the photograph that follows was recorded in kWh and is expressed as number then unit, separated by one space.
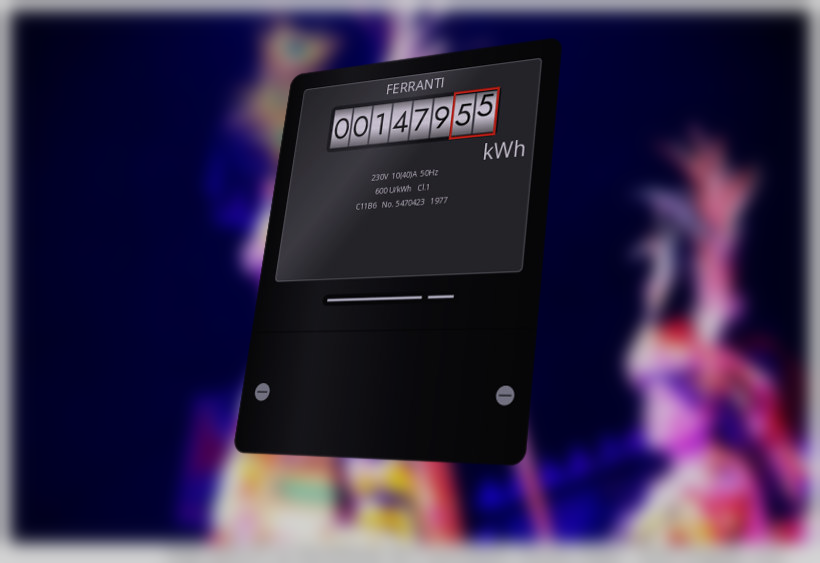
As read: 1479.55 kWh
